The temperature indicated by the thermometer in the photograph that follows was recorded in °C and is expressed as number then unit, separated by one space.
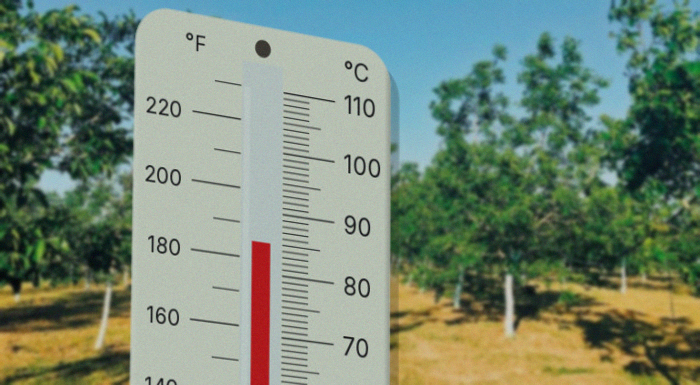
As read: 85 °C
